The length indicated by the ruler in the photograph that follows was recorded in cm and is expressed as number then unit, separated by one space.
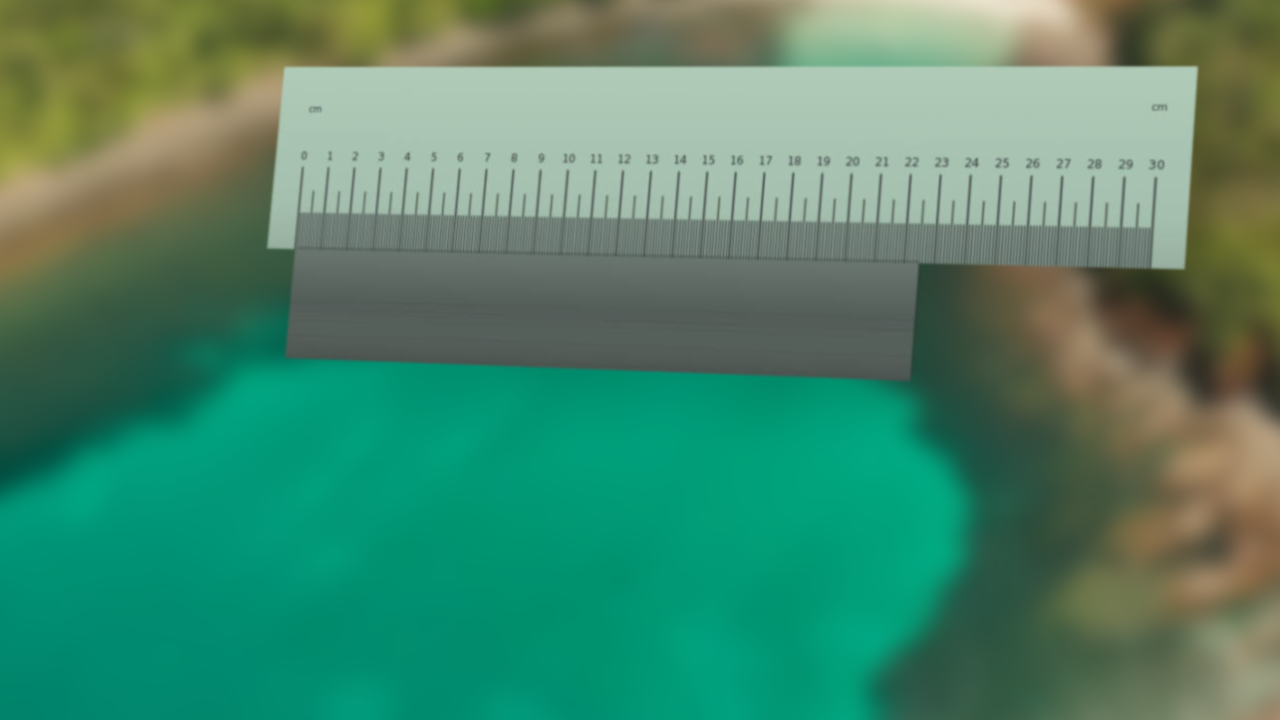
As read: 22.5 cm
